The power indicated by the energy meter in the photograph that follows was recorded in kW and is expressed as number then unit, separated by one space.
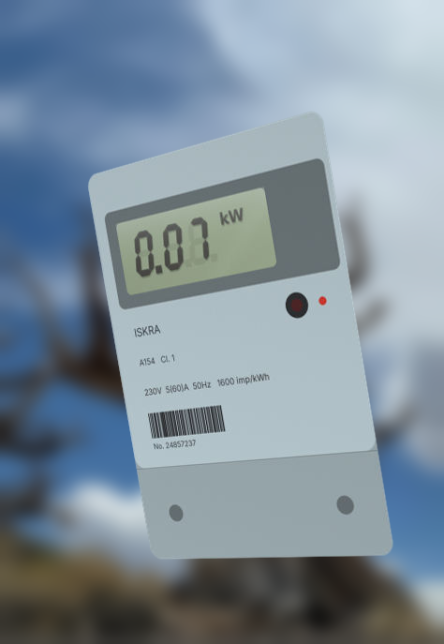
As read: 0.07 kW
